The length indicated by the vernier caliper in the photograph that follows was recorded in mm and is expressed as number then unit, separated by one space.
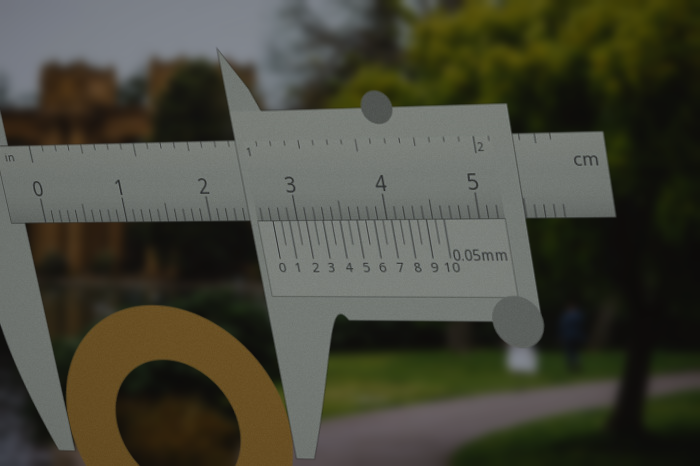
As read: 27.2 mm
